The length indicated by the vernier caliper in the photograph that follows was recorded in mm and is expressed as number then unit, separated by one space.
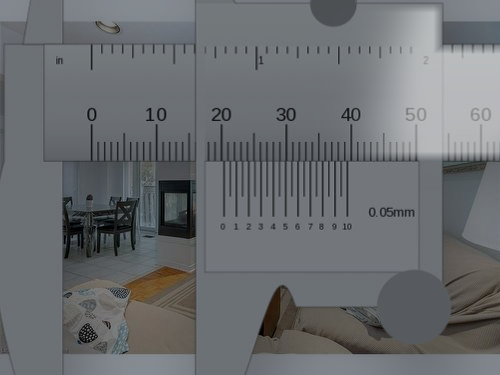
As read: 20.4 mm
